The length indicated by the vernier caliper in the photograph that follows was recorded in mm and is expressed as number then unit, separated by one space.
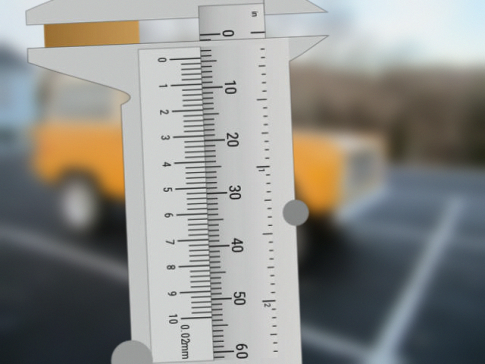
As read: 4.4 mm
